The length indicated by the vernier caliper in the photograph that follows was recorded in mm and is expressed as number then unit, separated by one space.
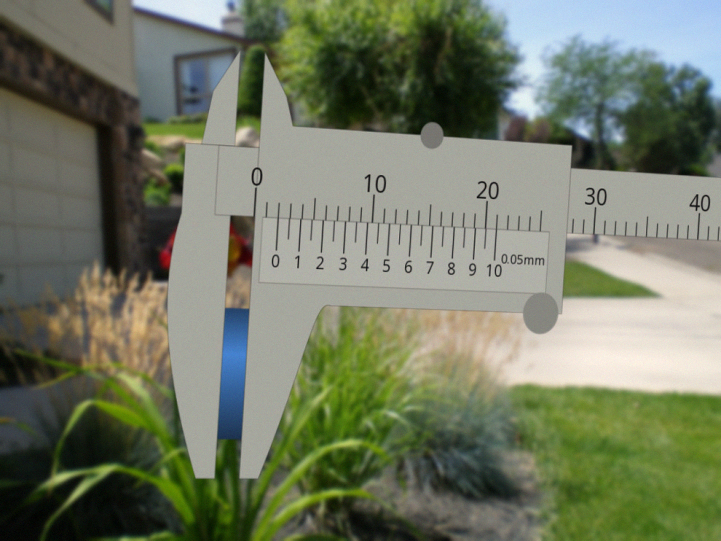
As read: 2.0 mm
